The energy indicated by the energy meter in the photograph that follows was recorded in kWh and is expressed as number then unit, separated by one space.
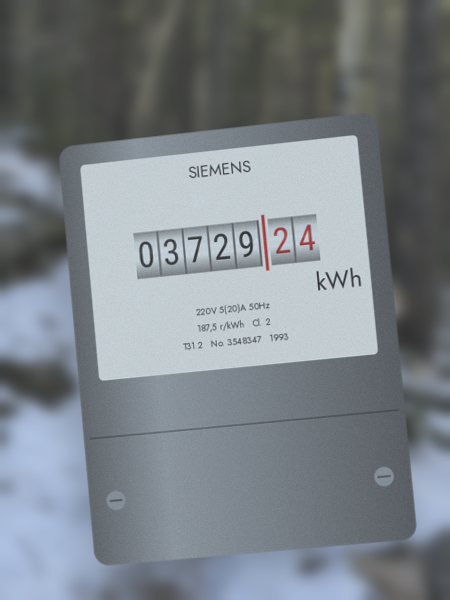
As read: 3729.24 kWh
